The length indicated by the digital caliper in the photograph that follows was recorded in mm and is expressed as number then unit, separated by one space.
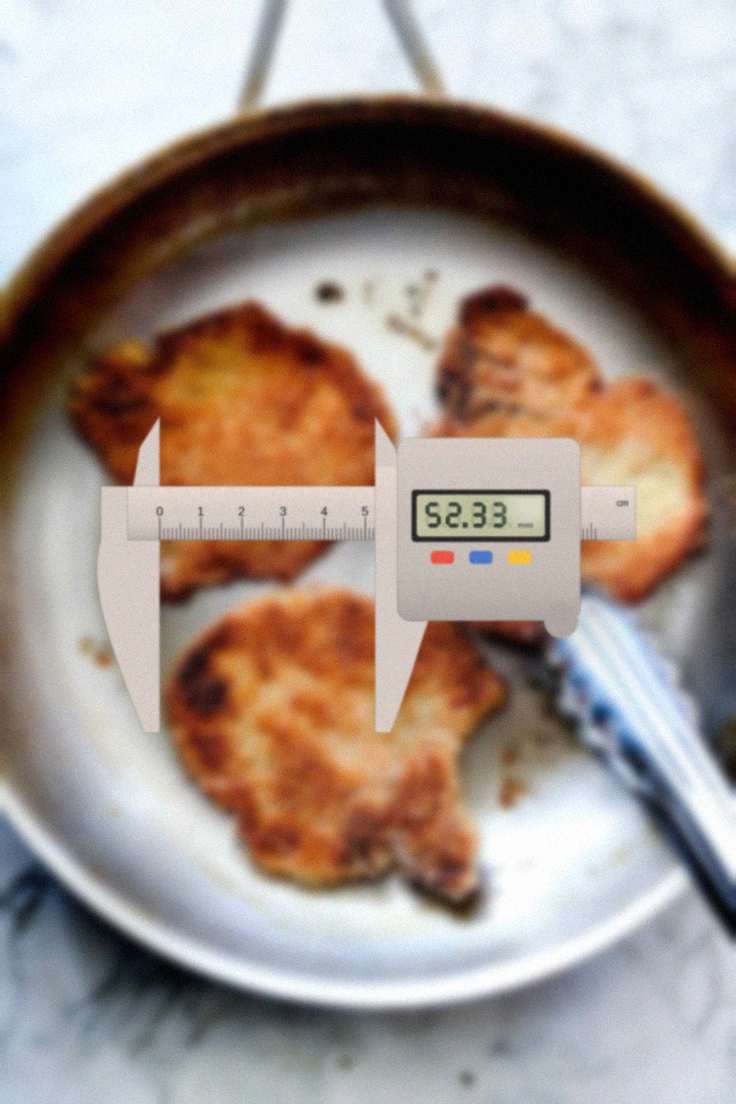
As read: 52.33 mm
